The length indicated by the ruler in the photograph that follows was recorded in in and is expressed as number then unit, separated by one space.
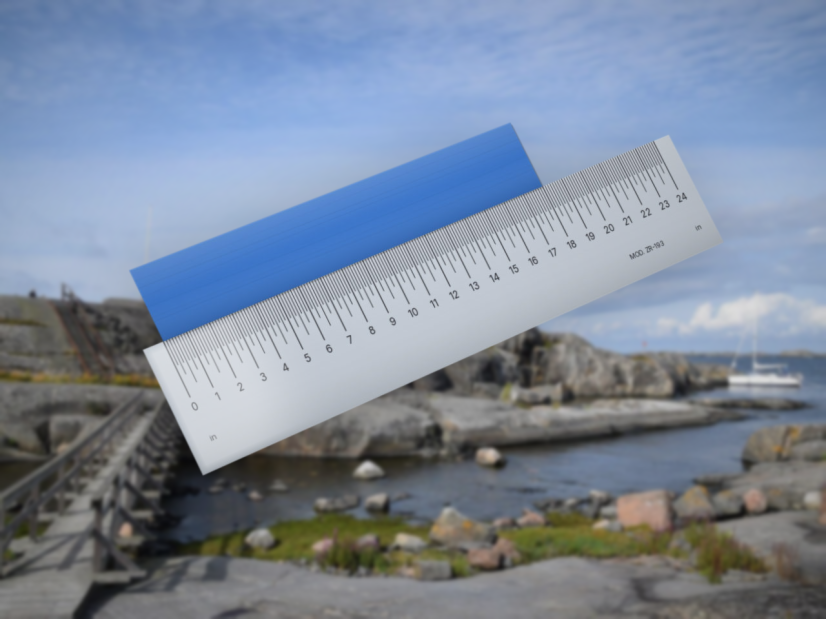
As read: 18 in
